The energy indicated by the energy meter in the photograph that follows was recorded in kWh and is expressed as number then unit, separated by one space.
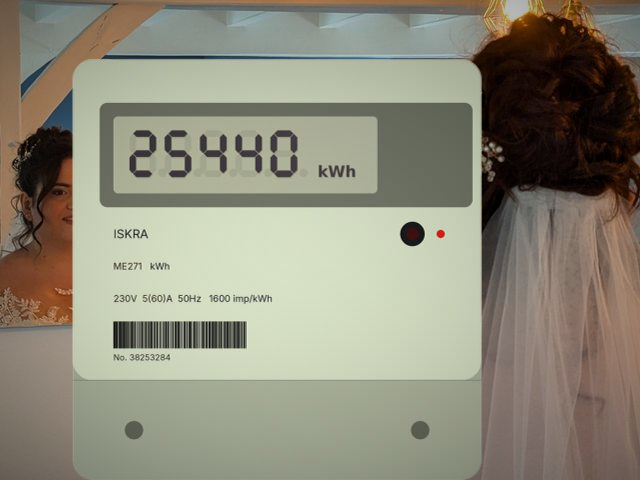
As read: 25440 kWh
